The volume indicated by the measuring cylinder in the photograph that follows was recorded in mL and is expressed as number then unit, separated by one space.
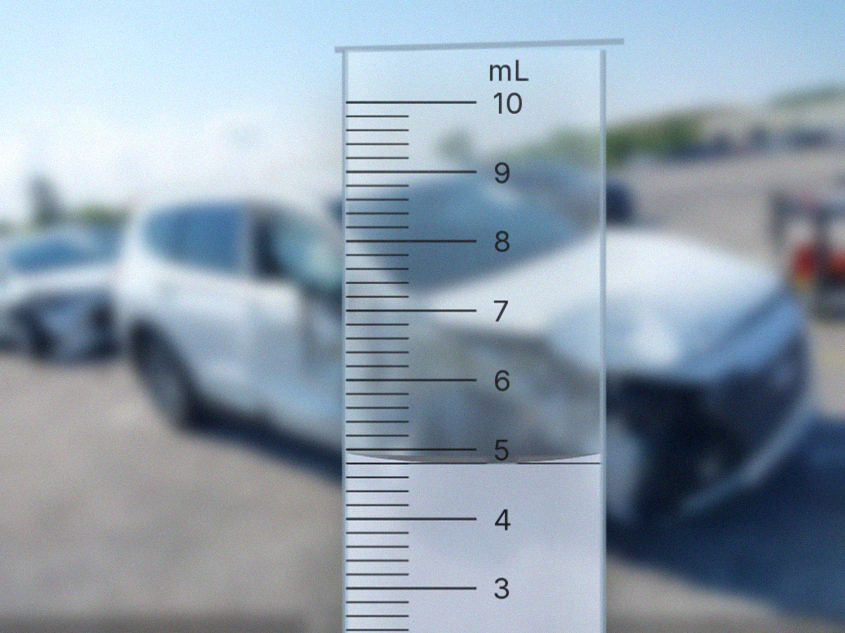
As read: 4.8 mL
